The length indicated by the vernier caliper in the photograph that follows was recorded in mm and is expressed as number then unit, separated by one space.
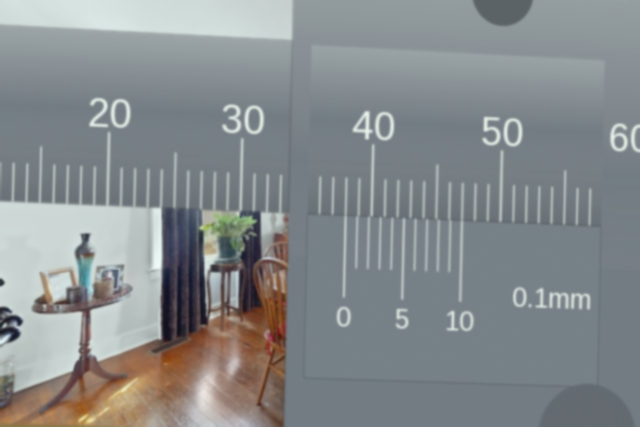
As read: 38.0 mm
